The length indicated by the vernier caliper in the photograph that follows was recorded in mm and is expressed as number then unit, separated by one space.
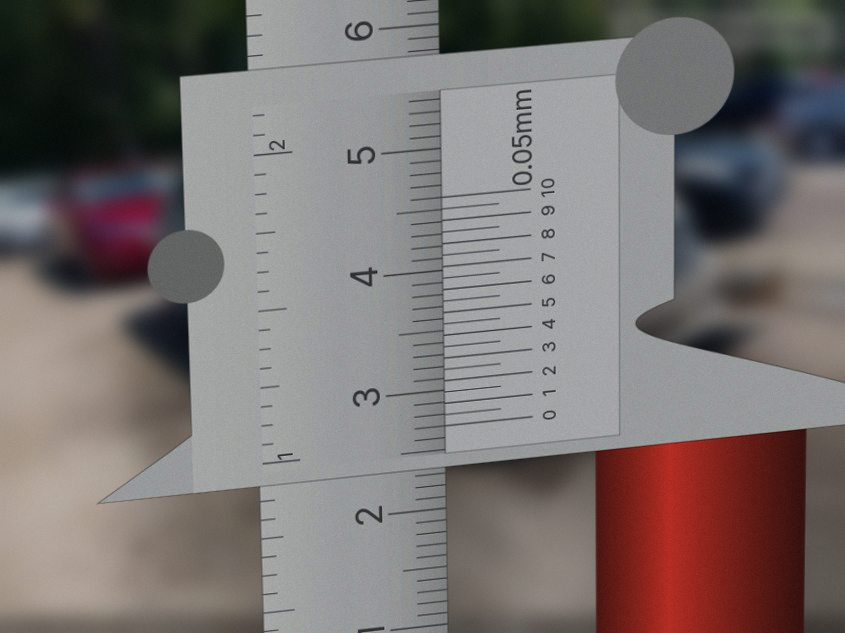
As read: 27.0 mm
